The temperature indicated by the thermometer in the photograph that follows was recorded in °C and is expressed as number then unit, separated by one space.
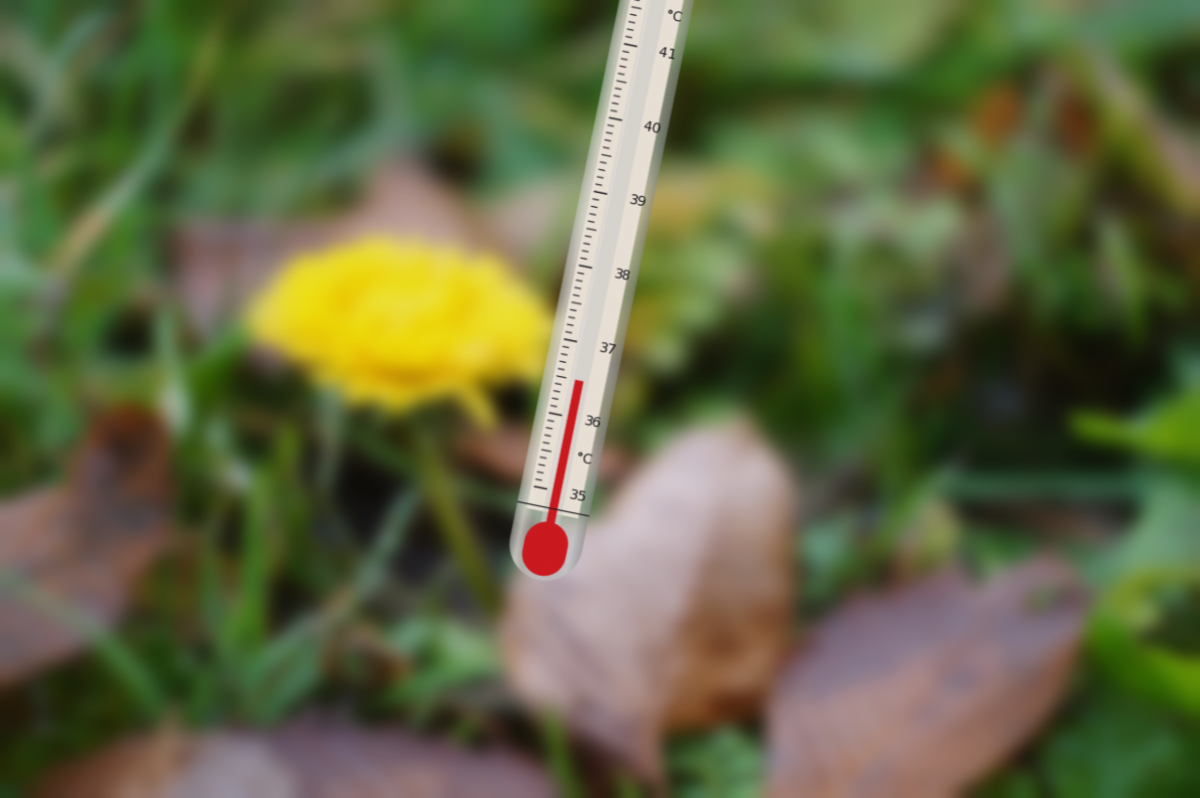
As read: 36.5 °C
